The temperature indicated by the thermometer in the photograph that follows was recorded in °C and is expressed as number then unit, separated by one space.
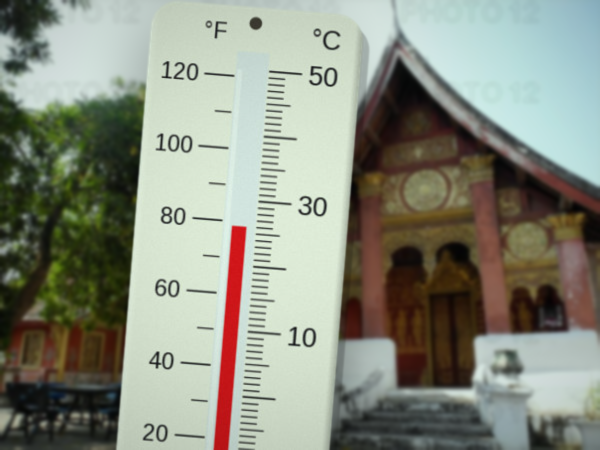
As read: 26 °C
